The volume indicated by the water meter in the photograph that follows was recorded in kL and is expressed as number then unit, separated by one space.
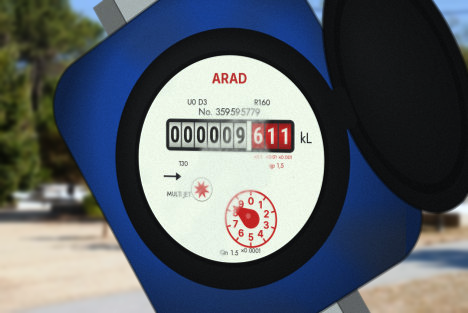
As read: 9.6118 kL
